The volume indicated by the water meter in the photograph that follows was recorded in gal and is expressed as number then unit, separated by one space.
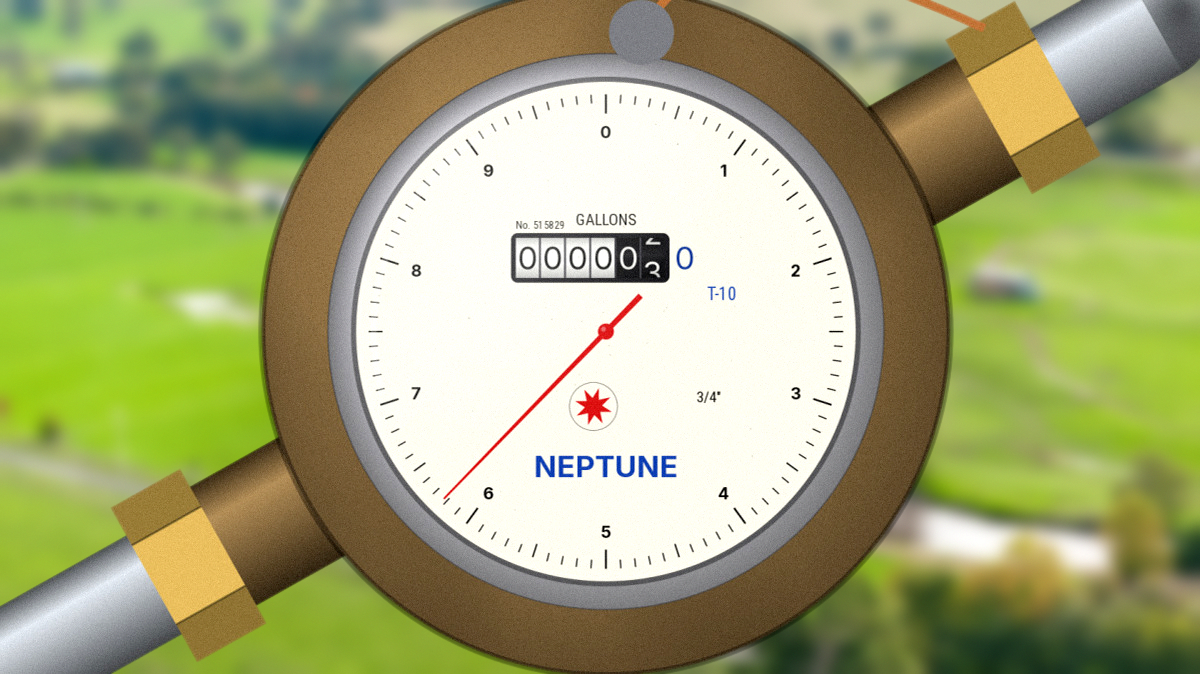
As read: 26.2 gal
